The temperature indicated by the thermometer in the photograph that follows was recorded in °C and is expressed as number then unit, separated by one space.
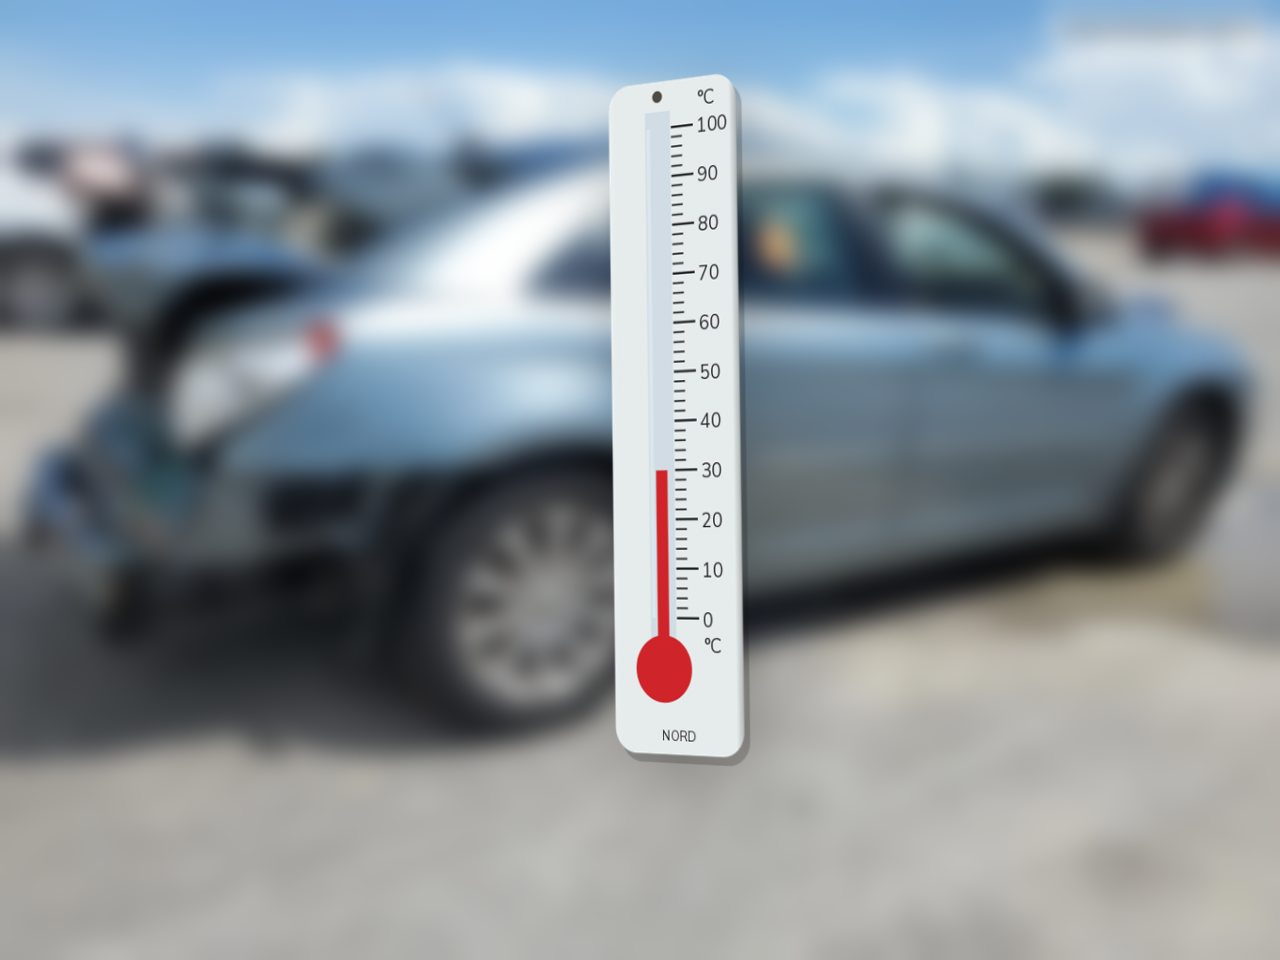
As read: 30 °C
